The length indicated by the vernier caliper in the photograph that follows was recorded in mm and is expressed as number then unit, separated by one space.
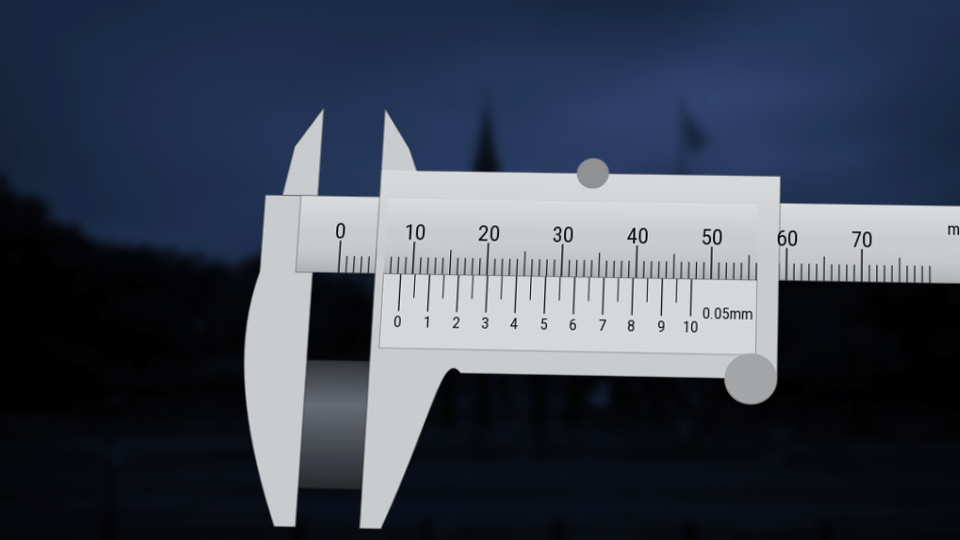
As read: 8.4 mm
